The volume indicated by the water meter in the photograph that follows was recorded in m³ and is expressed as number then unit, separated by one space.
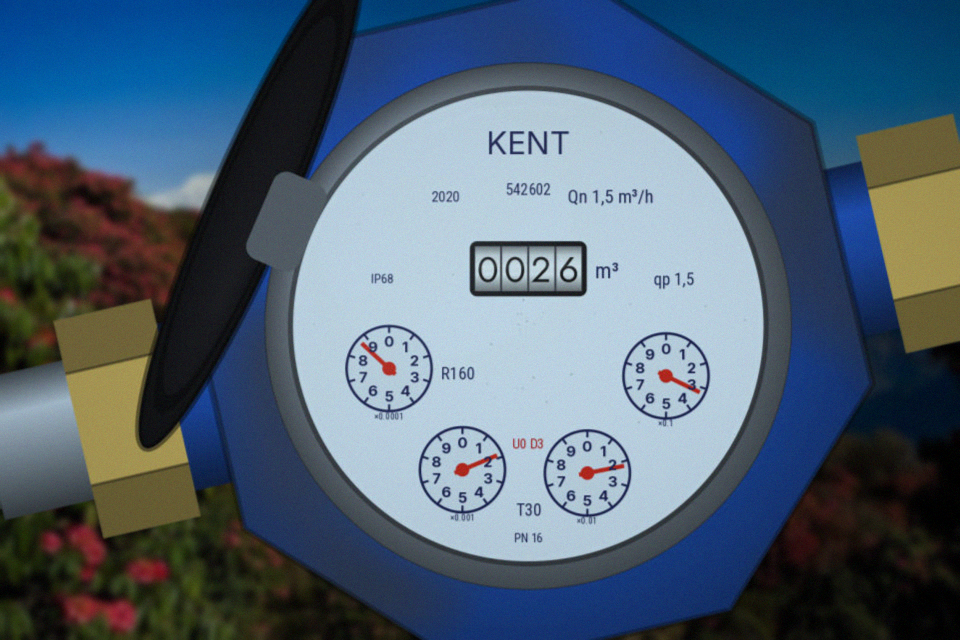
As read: 26.3218 m³
